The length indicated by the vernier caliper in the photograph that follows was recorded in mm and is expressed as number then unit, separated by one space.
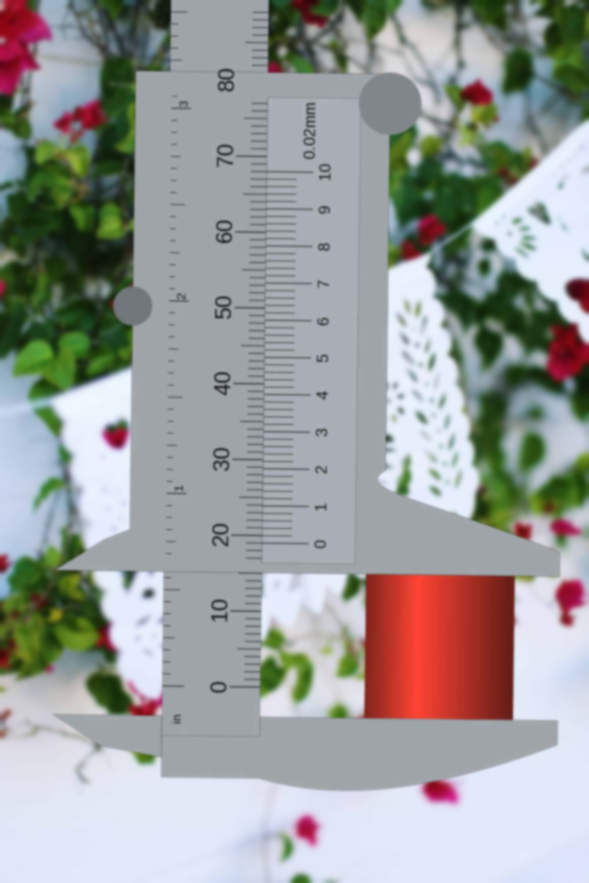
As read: 19.0 mm
